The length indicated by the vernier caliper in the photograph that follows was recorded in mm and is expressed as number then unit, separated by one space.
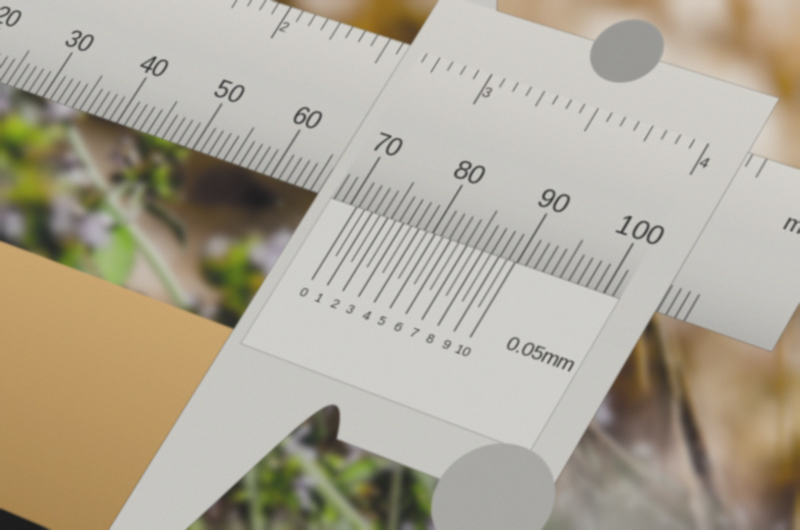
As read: 70.8 mm
